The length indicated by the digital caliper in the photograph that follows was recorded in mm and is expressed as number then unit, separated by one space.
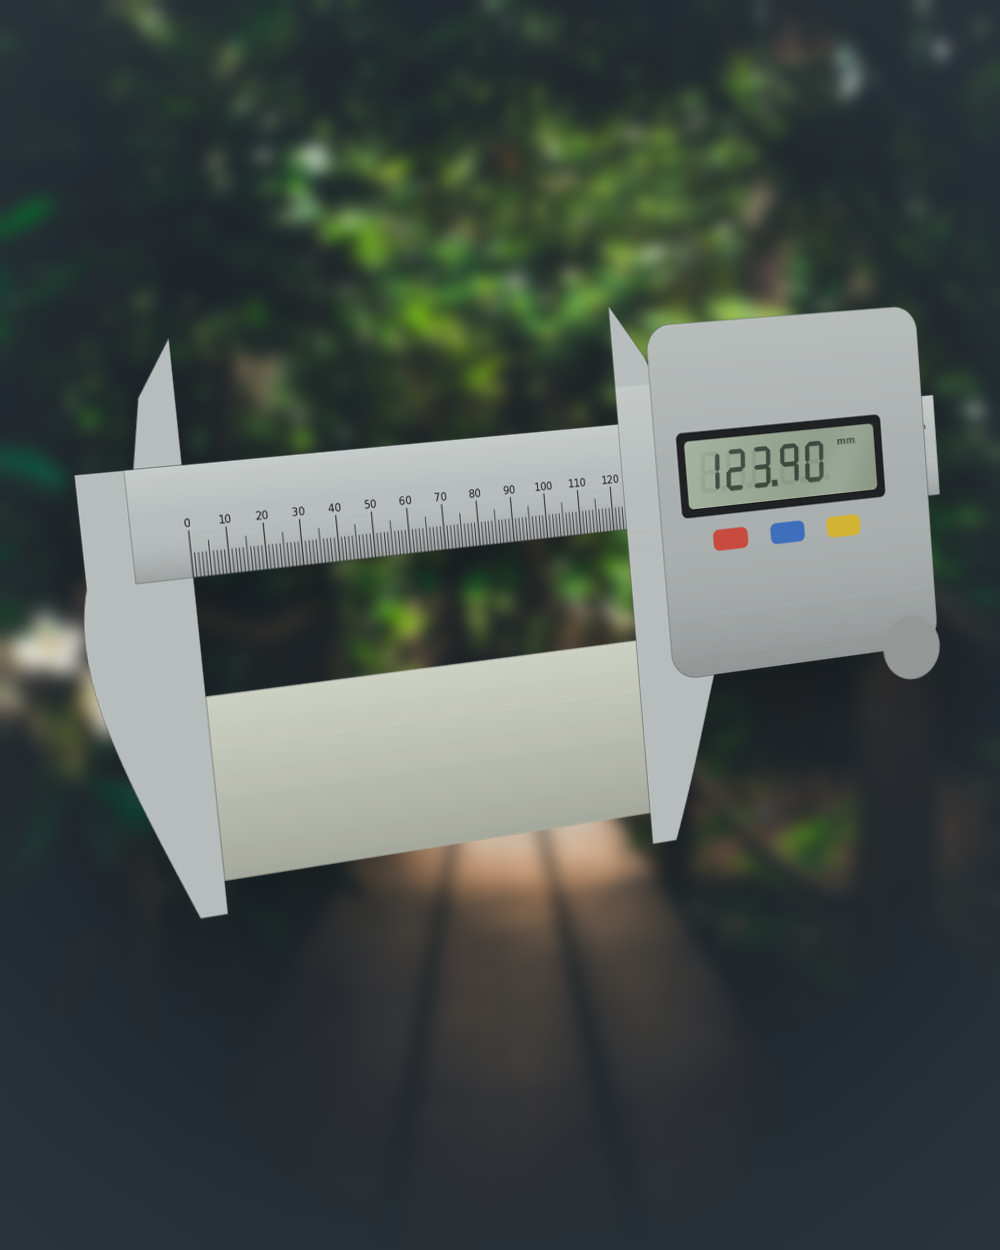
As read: 123.90 mm
